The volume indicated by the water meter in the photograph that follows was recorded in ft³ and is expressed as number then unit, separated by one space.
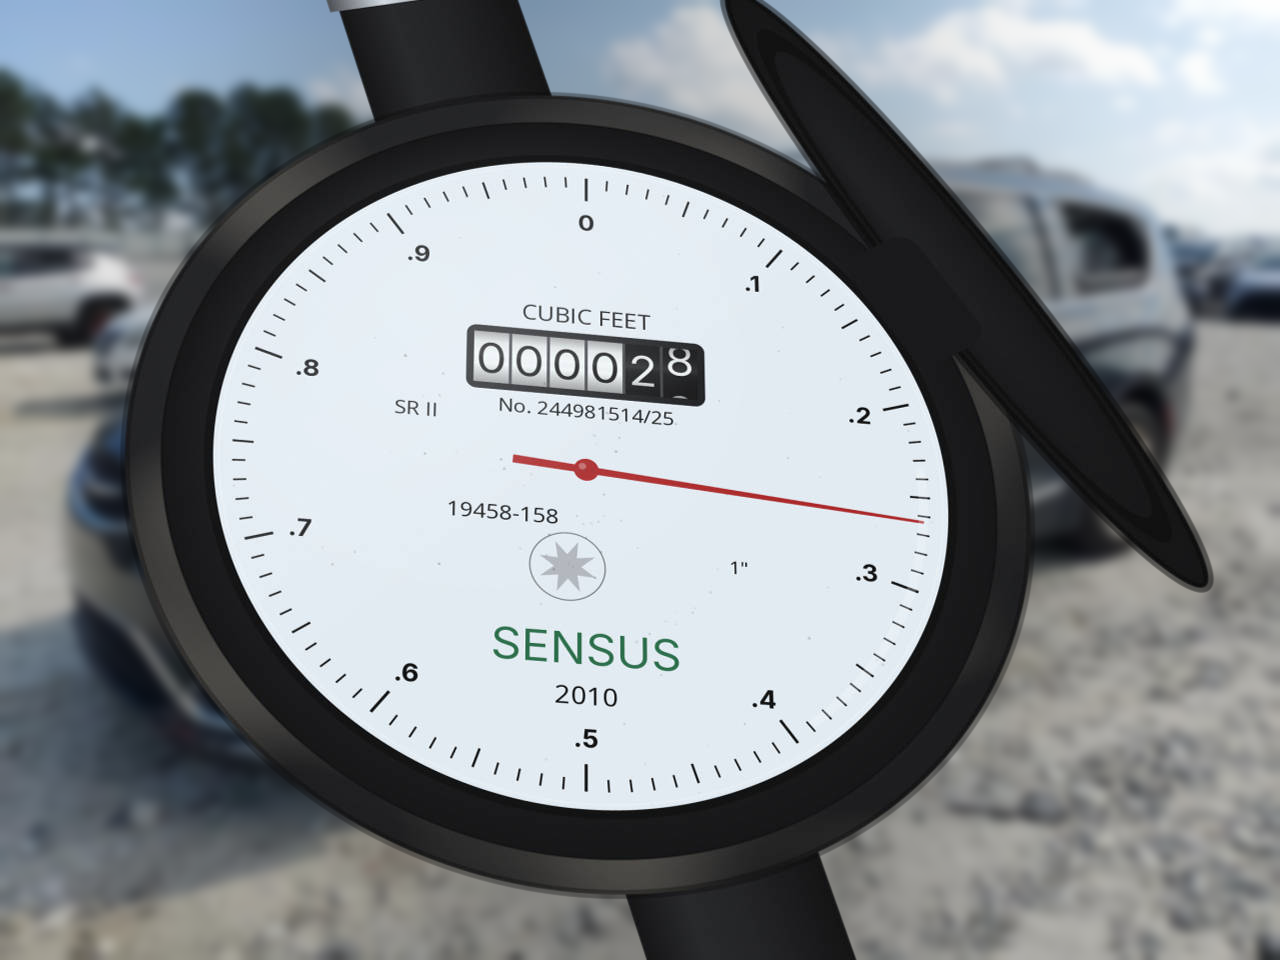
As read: 28.26 ft³
